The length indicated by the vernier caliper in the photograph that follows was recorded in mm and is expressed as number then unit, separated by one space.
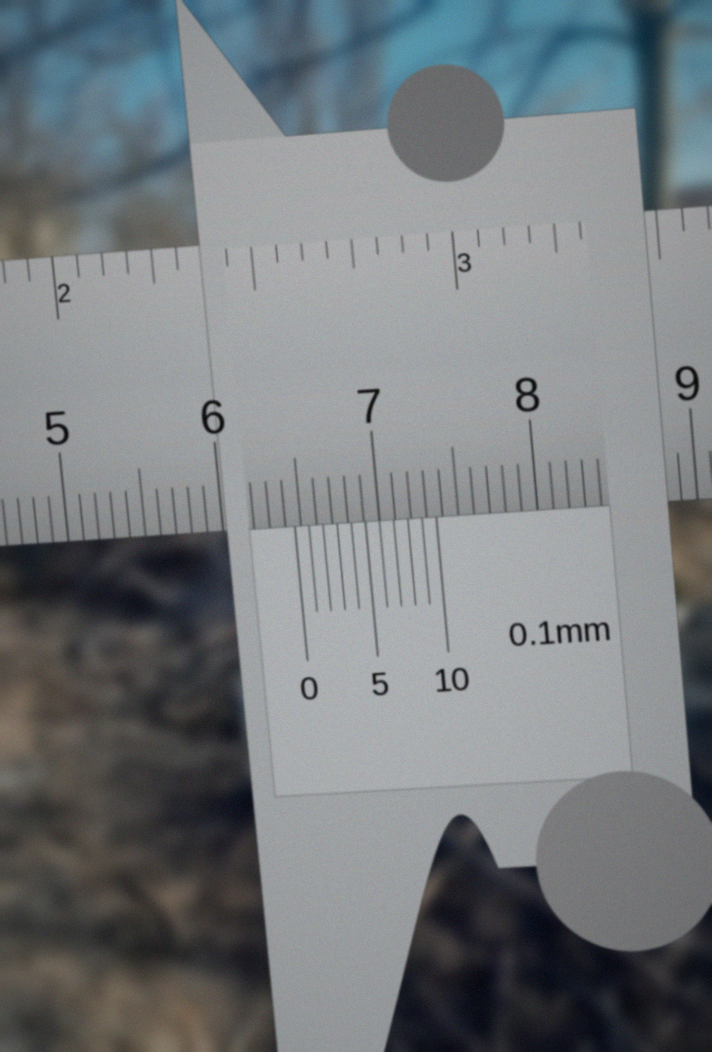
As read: 64.6 mm
